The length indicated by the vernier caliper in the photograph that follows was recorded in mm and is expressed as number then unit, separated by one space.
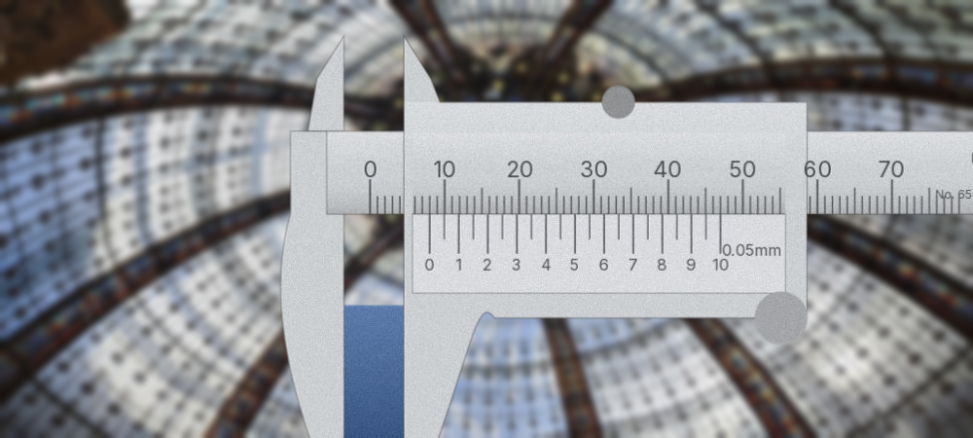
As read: 8.0 mm
